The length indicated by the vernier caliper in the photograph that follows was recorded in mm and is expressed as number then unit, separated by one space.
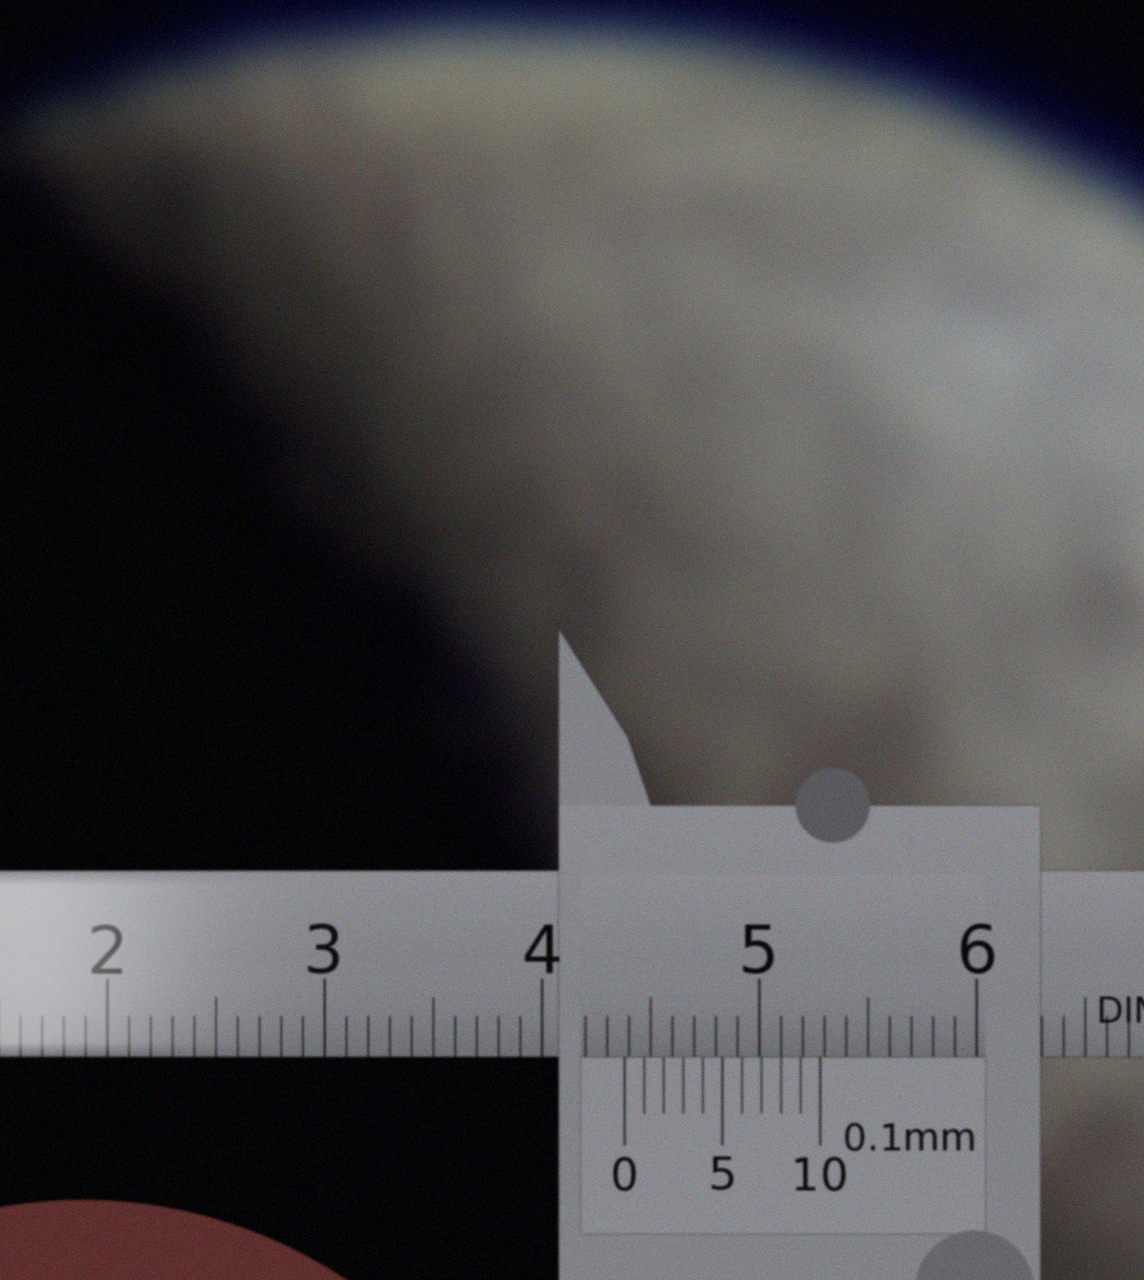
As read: 43.8 mm
